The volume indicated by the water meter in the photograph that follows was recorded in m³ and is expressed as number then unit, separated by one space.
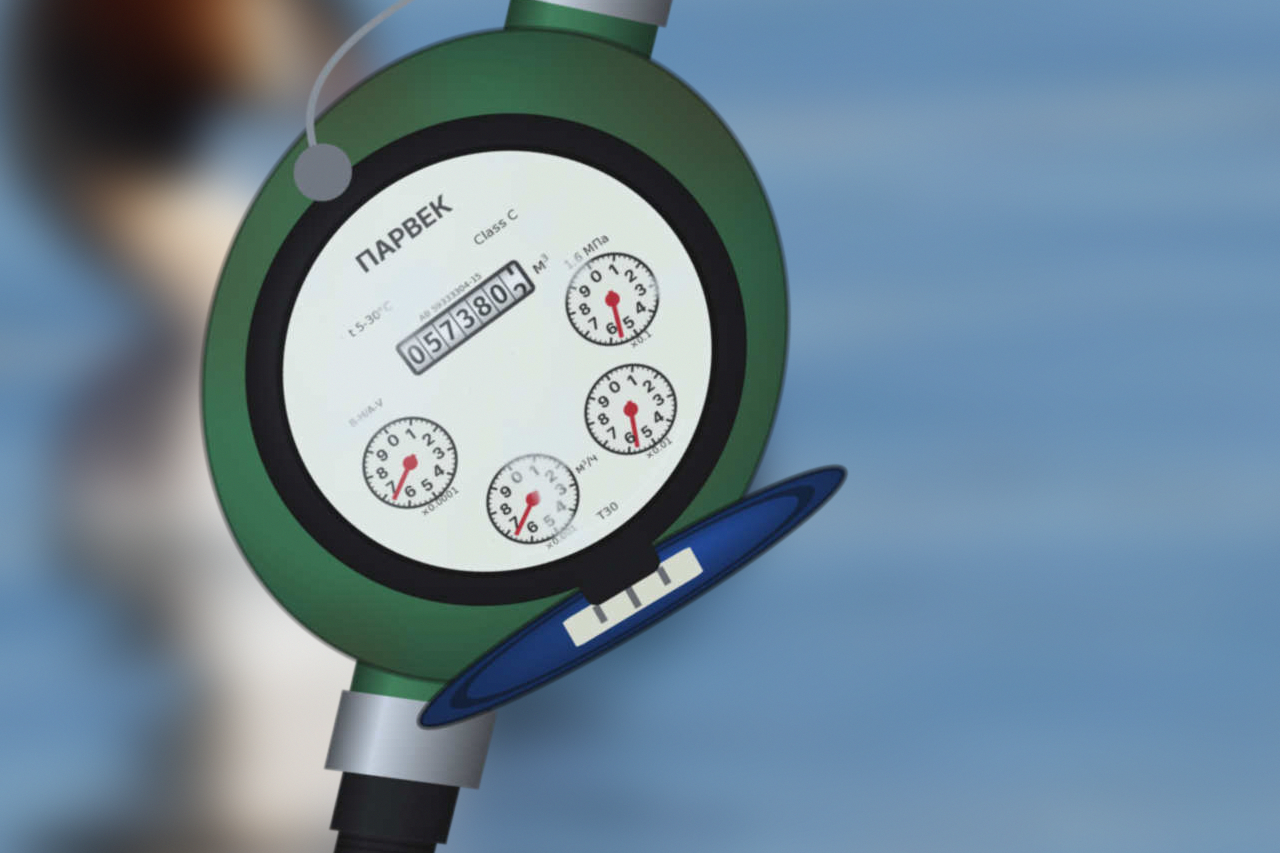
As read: 573801.5566 m³
